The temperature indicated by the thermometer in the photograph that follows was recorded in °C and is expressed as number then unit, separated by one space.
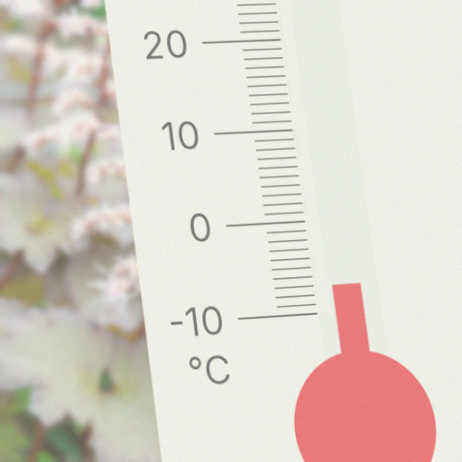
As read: -7 °C
